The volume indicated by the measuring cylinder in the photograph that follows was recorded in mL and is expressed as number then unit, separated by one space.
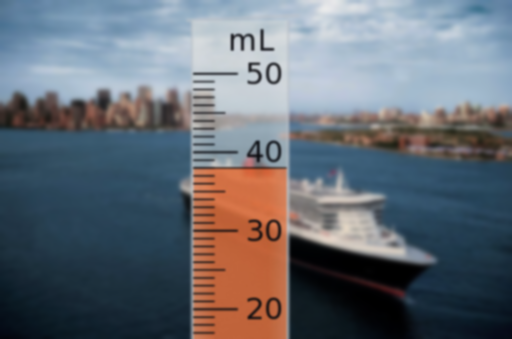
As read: 38 mL
